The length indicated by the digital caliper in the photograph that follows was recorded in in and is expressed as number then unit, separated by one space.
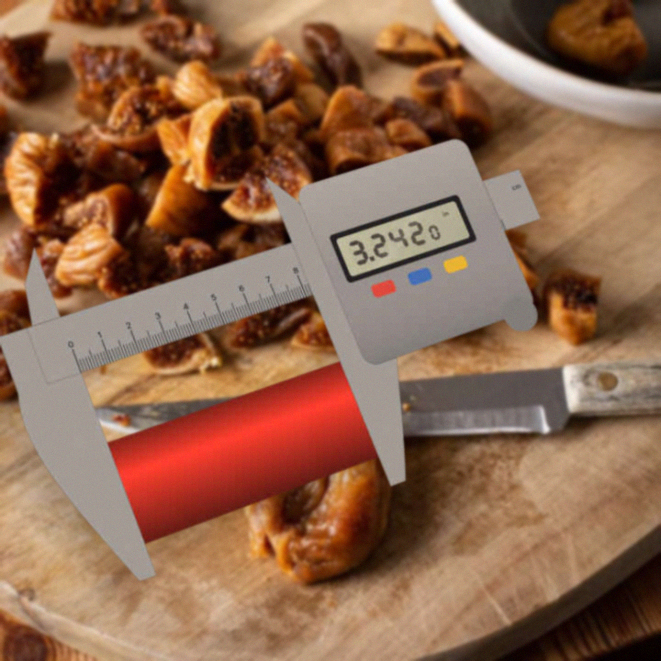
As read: 3.2420 in
